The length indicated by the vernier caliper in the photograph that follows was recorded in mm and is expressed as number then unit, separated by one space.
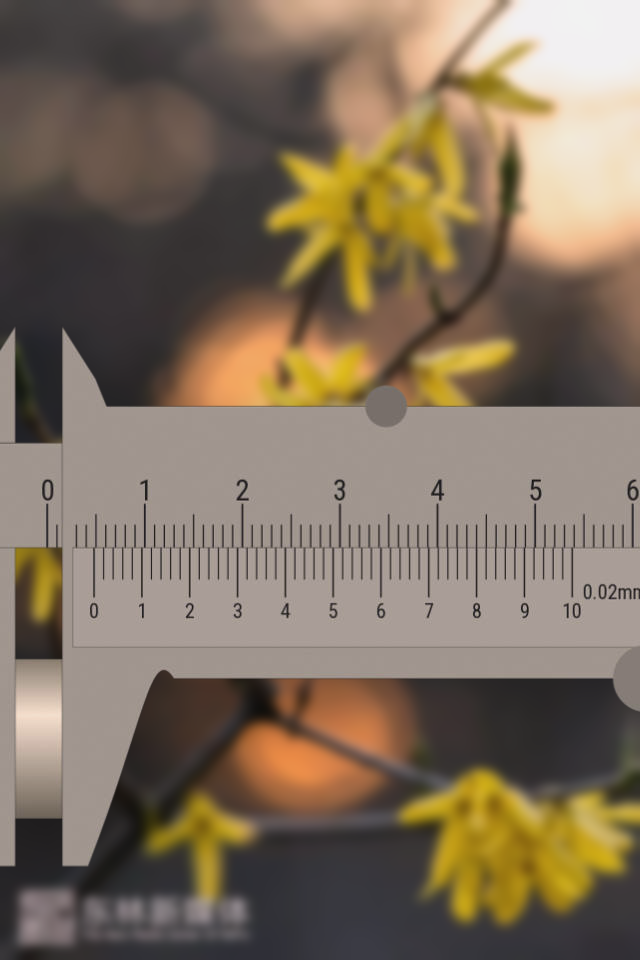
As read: 4.8 mm
